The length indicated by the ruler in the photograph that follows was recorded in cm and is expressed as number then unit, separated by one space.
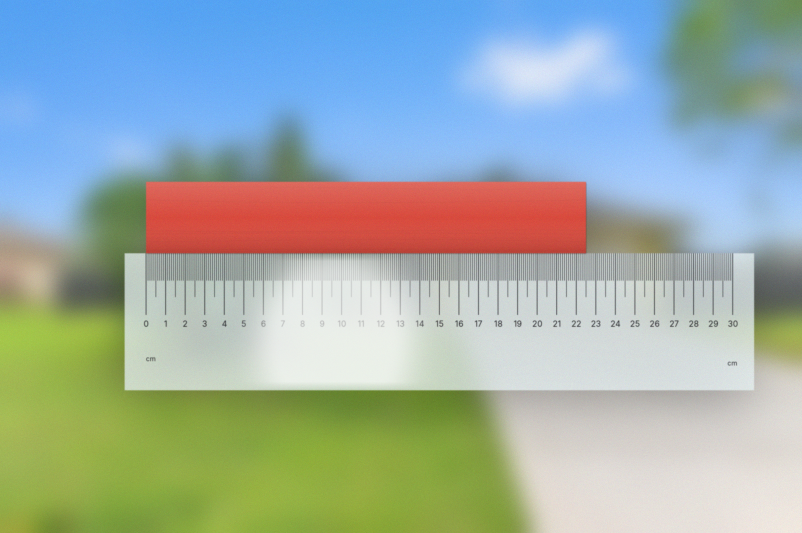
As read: 22.5 cm
